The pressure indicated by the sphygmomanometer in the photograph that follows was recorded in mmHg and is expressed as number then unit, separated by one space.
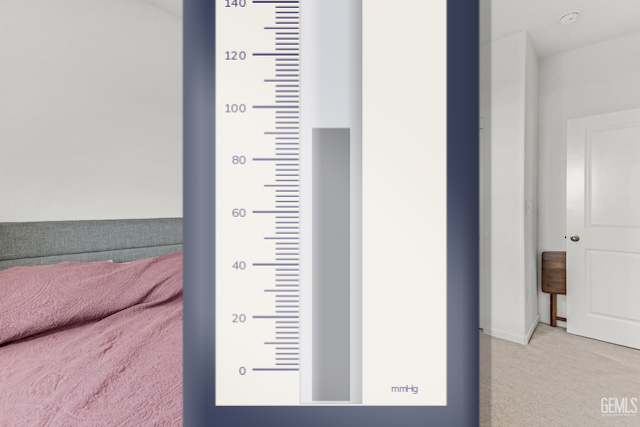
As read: 92 mmHg
